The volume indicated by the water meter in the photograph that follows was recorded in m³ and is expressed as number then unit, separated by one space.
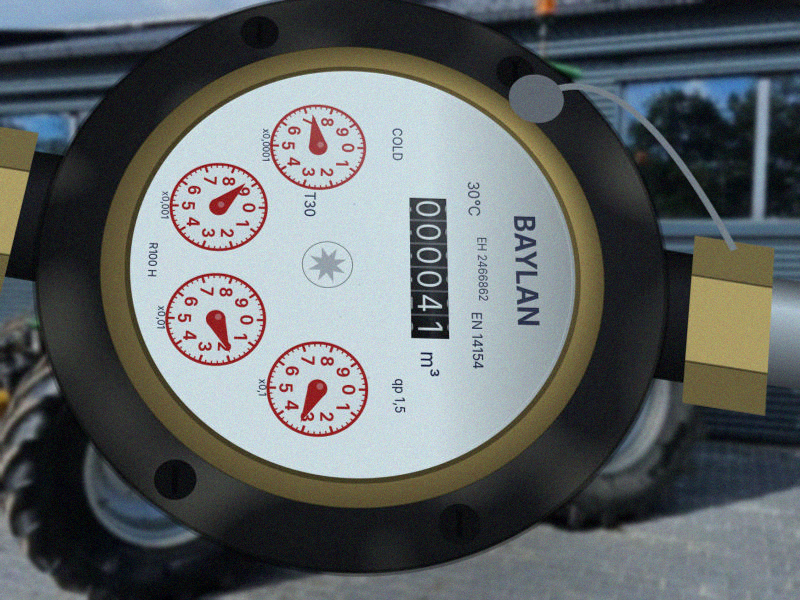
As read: 41.3187 m³
